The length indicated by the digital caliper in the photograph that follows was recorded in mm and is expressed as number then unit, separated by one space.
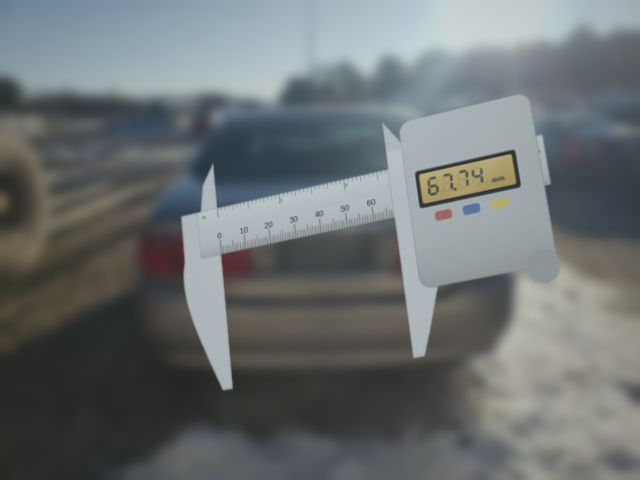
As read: 67.74 mm
